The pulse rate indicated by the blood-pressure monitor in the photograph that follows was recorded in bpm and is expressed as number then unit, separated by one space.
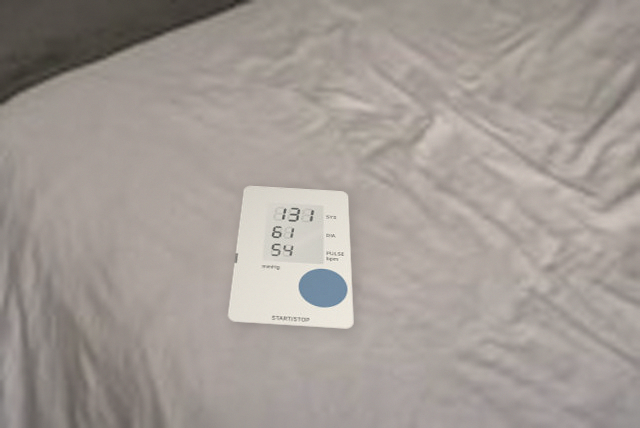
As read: 54 bpm
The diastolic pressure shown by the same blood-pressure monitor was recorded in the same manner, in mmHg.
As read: 61 mmHg
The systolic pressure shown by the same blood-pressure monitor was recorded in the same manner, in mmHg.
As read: 131 mmHg
